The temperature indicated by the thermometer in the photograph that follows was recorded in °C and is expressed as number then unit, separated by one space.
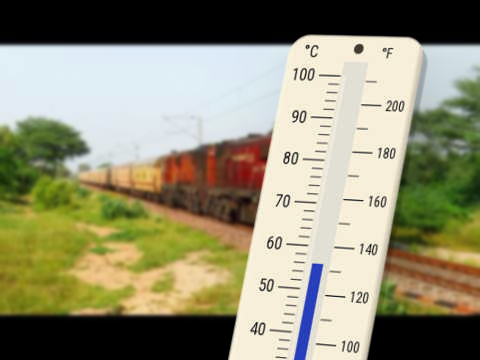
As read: 56 °C
